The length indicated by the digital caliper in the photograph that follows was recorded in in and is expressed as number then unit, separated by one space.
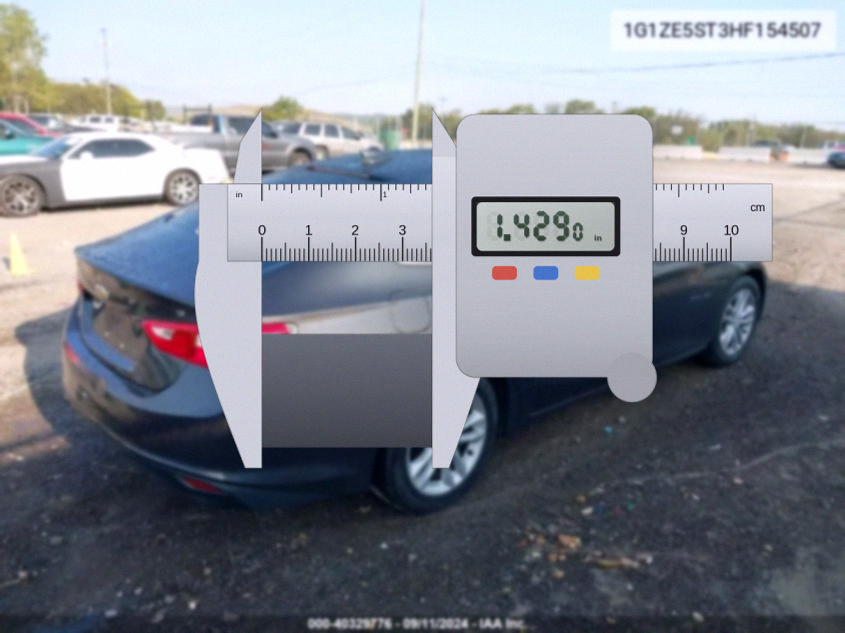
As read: 1.4290 in
